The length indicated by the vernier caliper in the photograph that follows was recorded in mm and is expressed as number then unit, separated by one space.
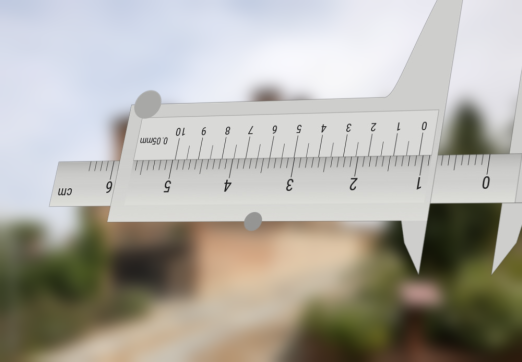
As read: 10.6 mm
